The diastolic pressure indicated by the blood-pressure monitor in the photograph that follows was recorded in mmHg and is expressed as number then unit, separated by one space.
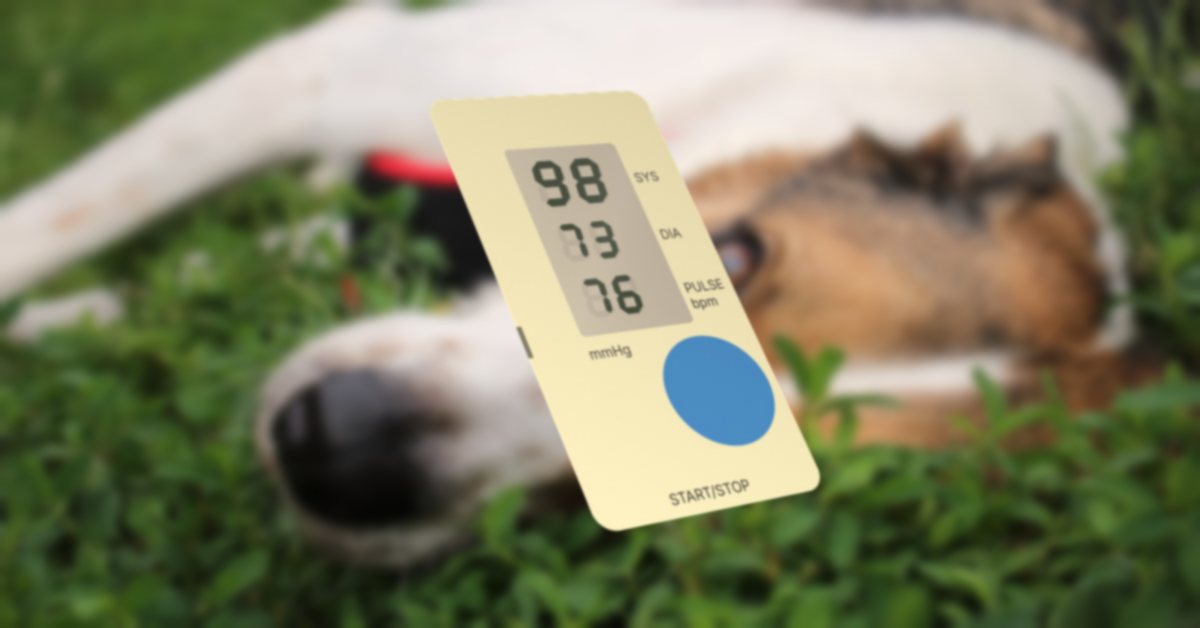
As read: 73 mmHg
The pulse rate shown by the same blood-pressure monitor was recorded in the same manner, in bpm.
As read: 76 bpm
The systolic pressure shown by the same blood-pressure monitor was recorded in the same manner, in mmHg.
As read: 98 mmHg
